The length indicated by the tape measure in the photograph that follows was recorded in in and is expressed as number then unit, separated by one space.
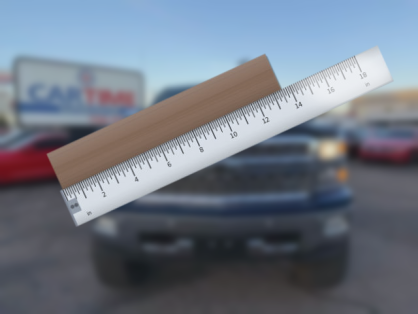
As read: 13.5 in
